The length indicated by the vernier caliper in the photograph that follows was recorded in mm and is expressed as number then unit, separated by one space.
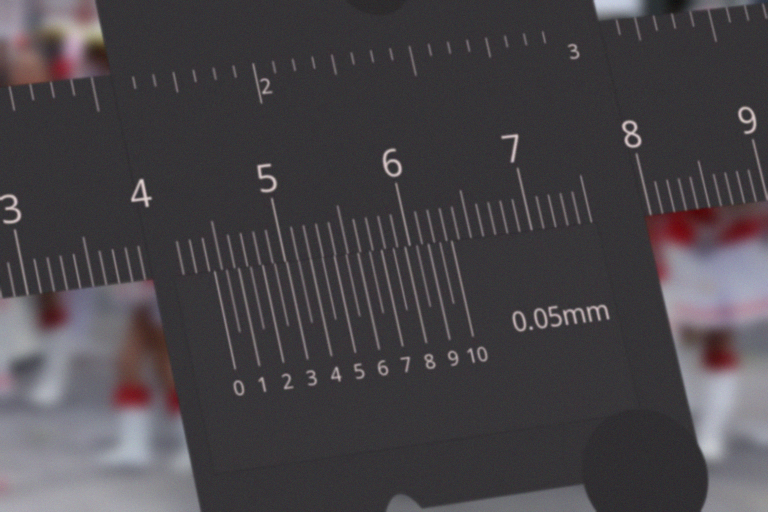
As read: 44.4 mm
